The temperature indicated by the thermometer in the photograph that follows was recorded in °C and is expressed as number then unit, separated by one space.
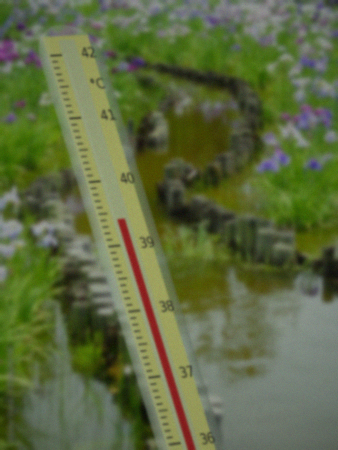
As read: 39.4 °C
